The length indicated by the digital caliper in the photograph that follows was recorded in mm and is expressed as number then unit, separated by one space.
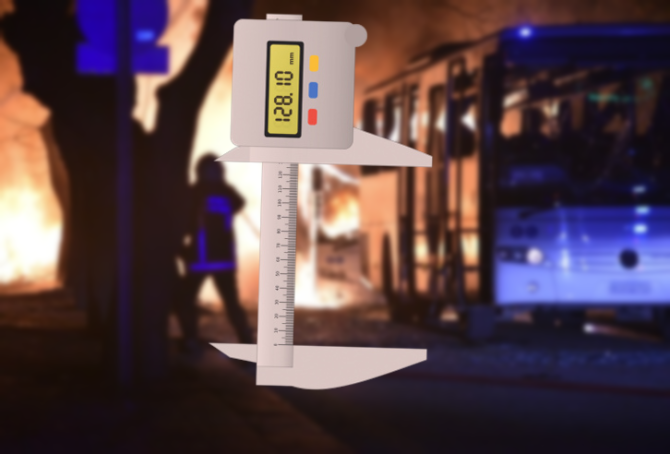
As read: 128.10 mm
